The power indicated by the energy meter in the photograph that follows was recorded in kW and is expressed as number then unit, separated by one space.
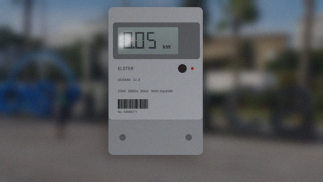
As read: 0.05 kW
